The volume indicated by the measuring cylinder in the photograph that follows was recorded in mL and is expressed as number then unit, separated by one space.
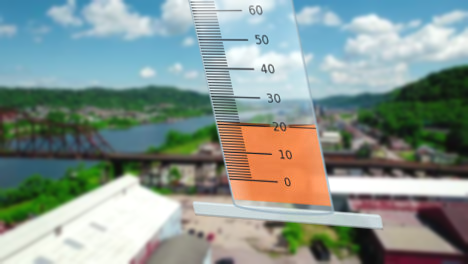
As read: 20 mL
